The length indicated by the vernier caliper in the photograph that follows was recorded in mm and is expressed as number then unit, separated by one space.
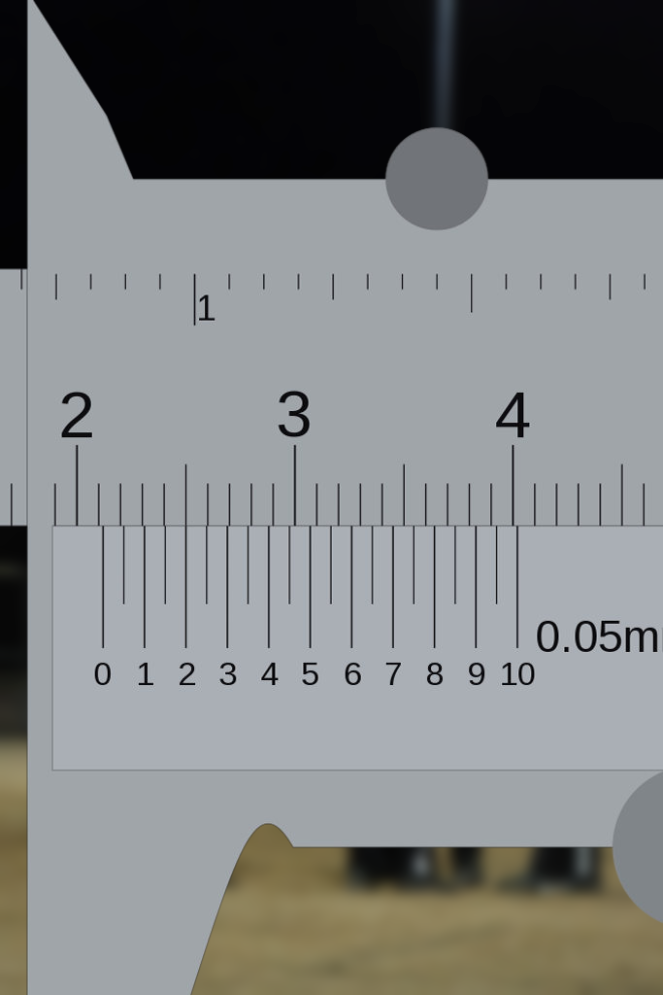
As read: 21.20 mm
